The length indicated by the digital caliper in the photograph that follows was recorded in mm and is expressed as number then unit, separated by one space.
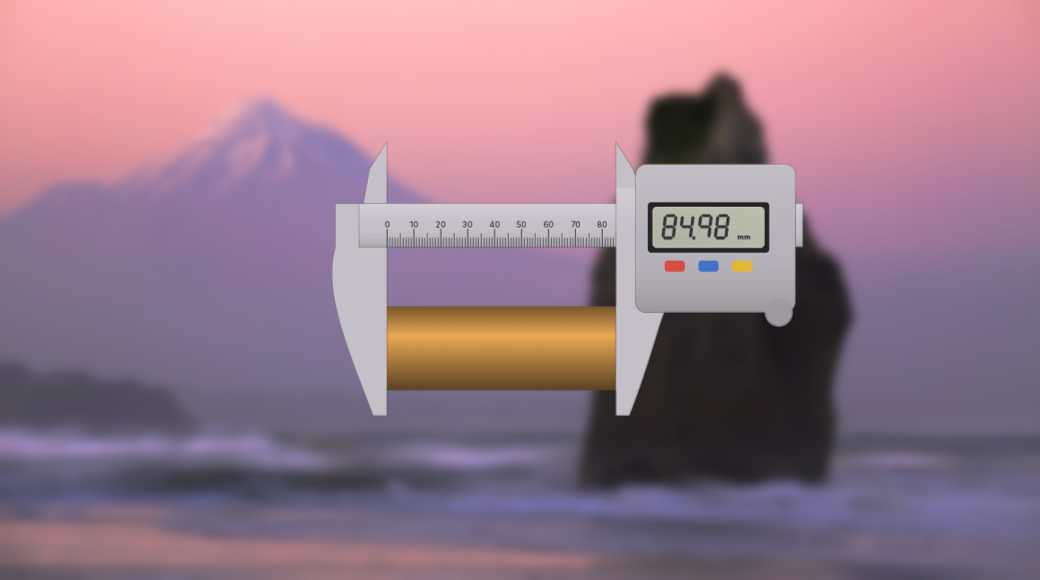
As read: 84.98 mm
